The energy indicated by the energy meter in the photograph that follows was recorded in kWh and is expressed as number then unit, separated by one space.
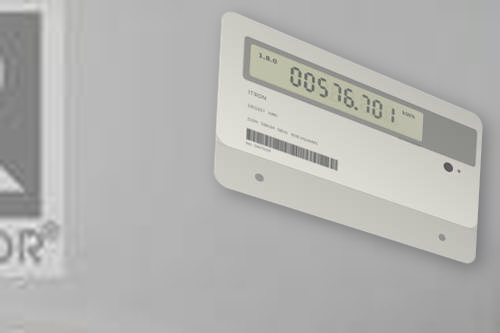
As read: 576.701 kWh
